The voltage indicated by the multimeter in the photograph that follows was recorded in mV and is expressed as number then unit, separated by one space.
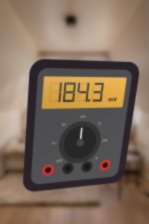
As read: 184.3 mV
